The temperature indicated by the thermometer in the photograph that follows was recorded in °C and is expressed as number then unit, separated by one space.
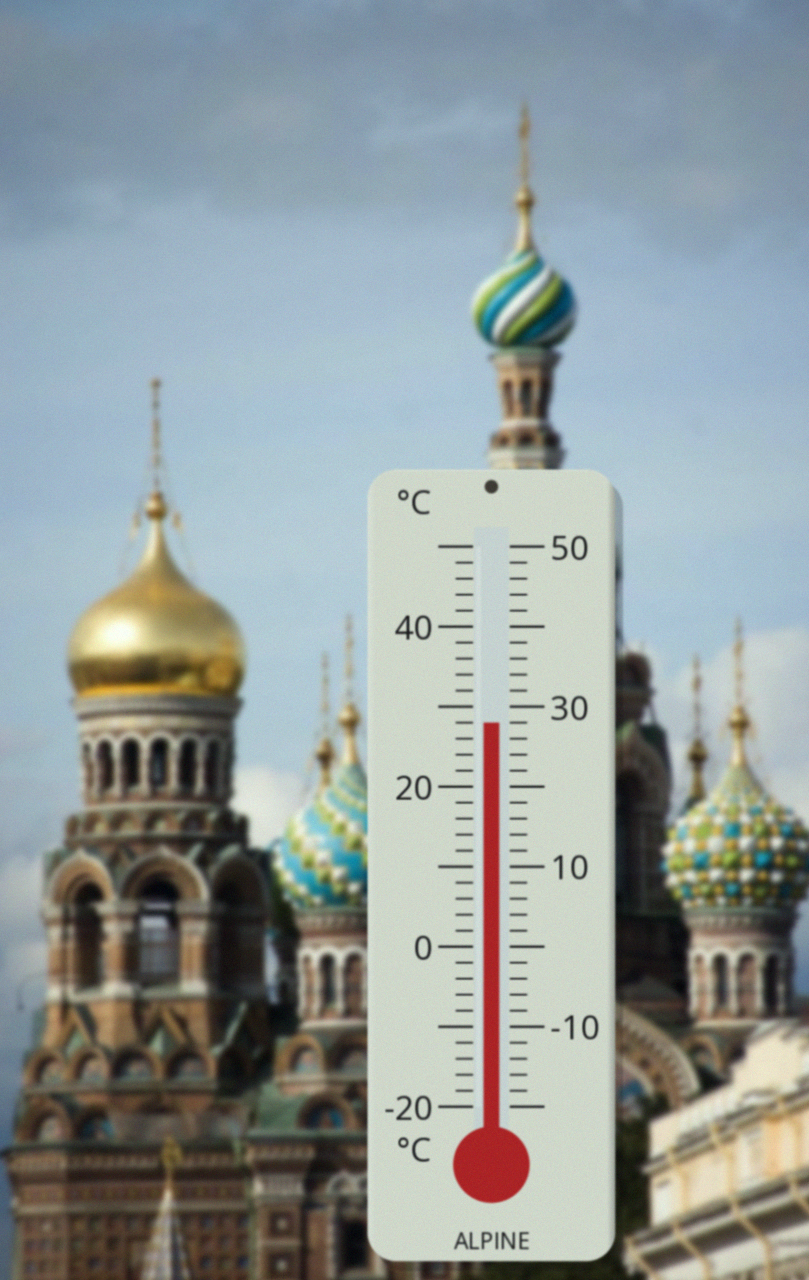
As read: 28 °C
